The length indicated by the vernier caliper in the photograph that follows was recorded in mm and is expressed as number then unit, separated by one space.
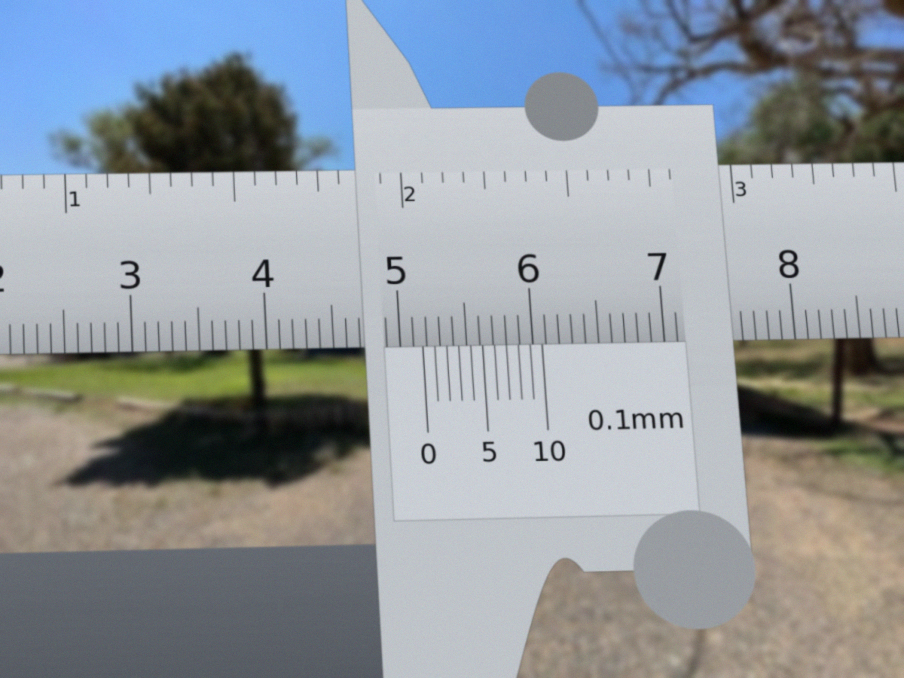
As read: 51.7 mm
